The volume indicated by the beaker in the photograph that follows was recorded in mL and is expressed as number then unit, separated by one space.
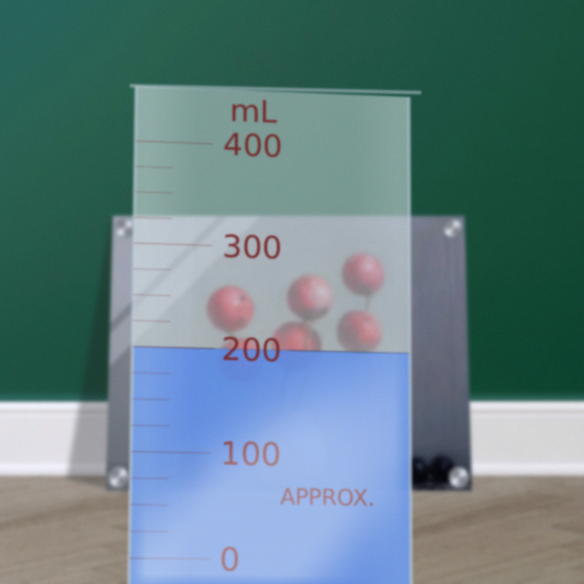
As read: 200 mL
